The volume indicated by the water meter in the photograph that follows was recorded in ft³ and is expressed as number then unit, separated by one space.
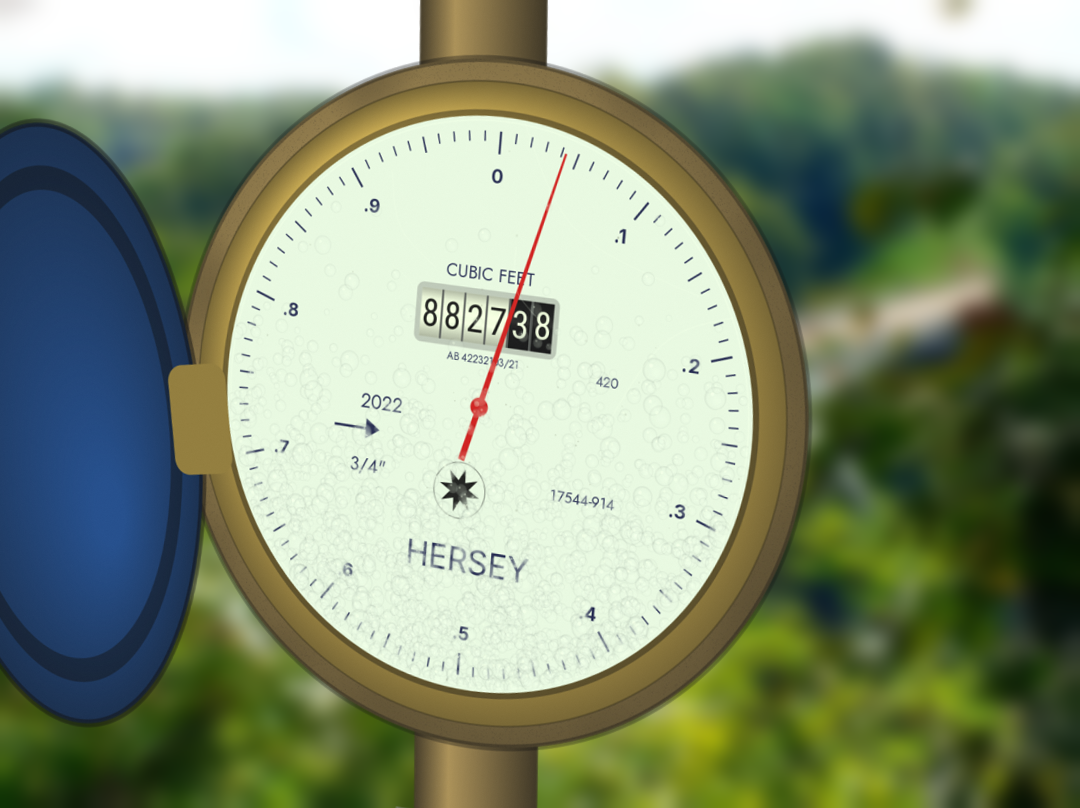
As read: 882738.04 ft³
